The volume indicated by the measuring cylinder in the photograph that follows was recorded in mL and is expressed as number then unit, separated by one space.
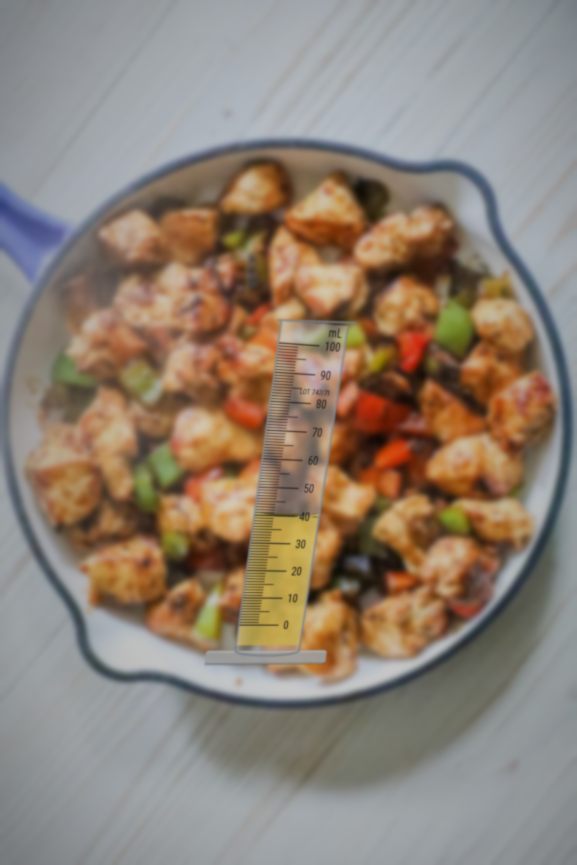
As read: 40 mL
